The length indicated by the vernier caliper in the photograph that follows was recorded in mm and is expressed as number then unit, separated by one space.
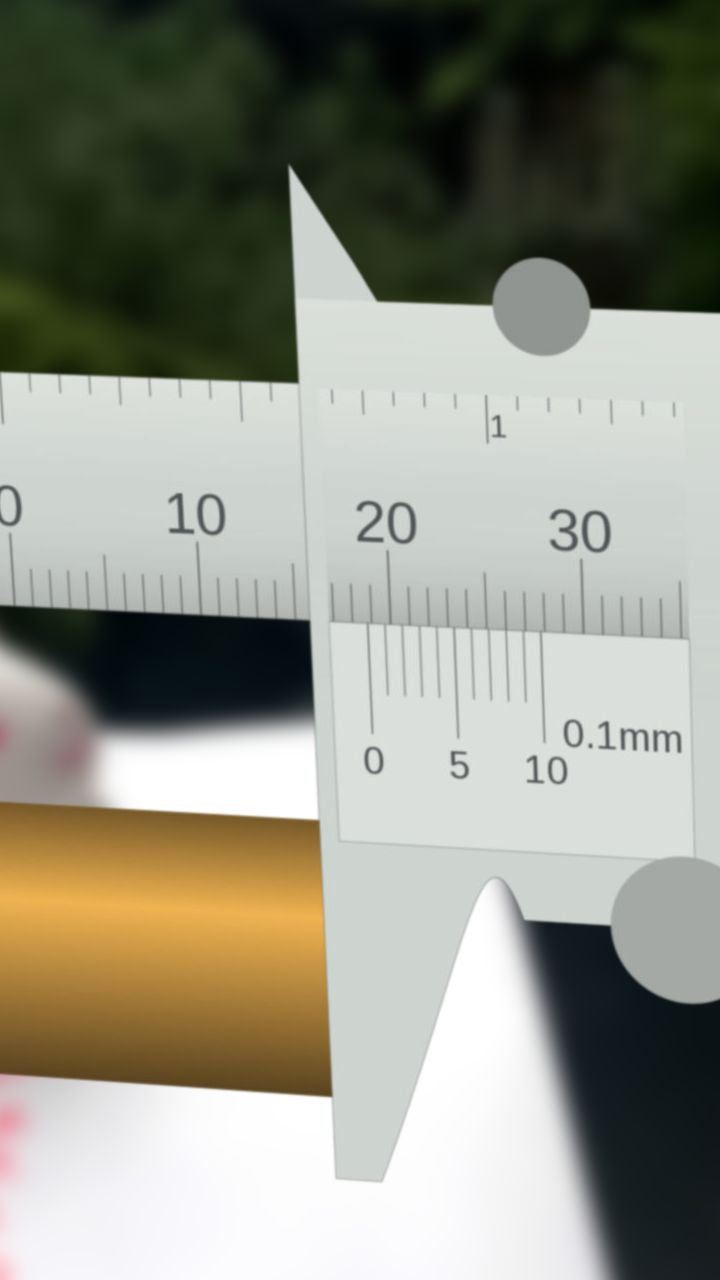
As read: 18.8 mm
